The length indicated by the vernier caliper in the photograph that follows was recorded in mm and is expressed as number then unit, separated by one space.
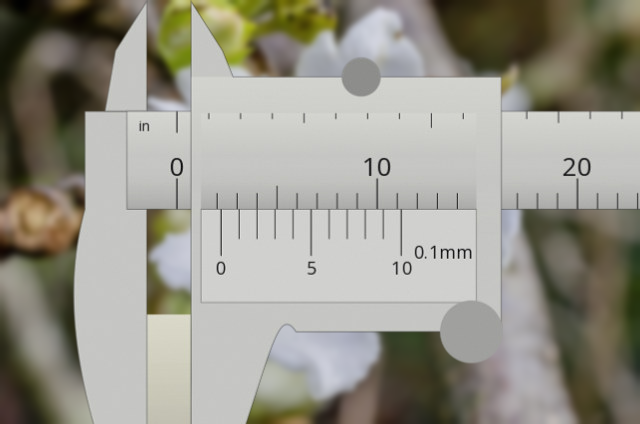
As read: 2.2 mm
